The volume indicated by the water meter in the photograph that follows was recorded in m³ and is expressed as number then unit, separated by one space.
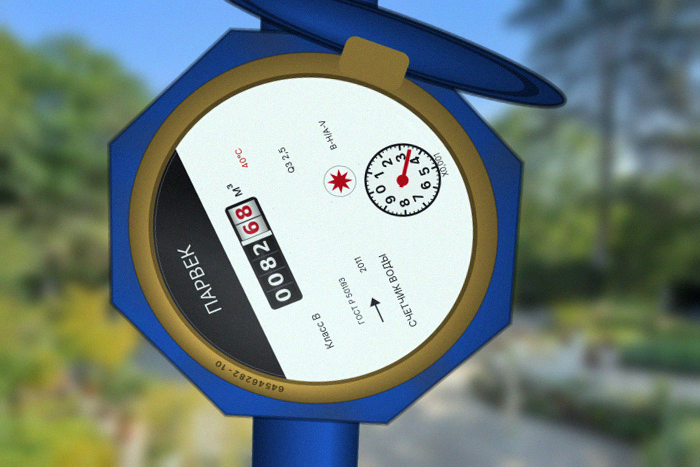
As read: 82.683 m³
